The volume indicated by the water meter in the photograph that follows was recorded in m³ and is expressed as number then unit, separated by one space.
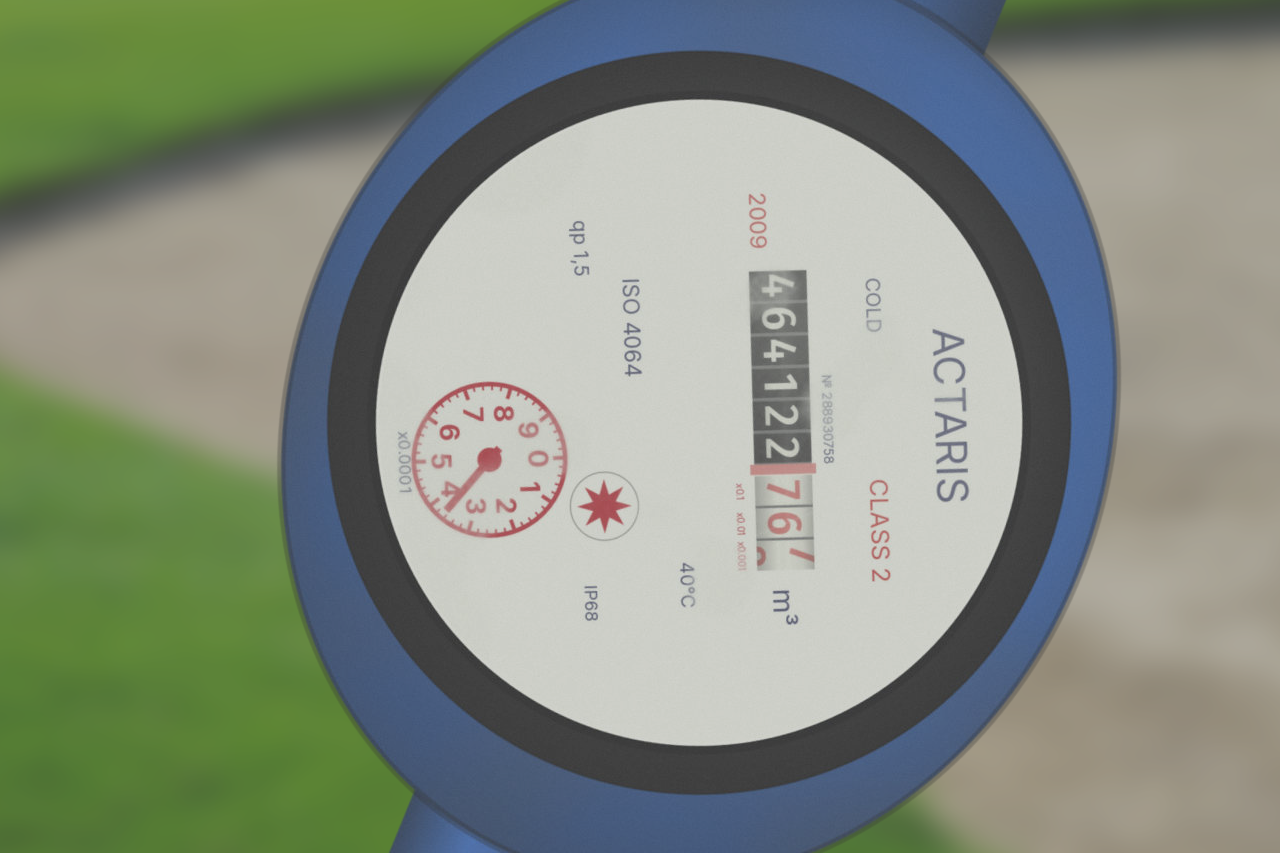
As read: 464122.7673 m³
